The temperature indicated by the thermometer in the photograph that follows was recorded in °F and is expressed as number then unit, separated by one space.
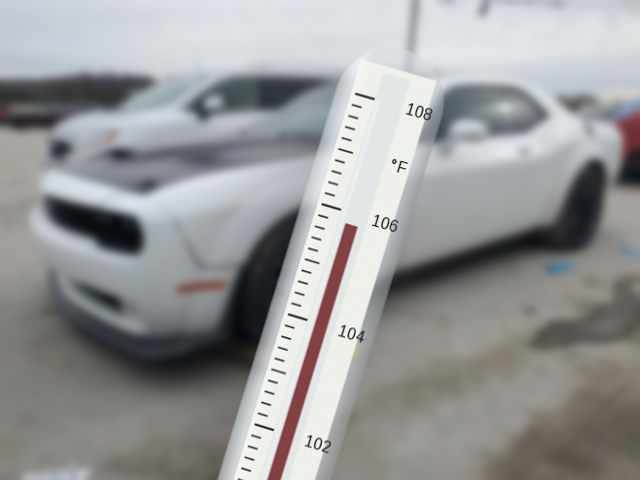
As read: 105.8 °F
